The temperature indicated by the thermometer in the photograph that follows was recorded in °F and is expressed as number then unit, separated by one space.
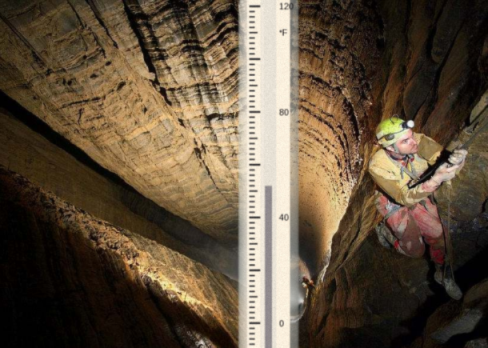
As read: 52 °F
